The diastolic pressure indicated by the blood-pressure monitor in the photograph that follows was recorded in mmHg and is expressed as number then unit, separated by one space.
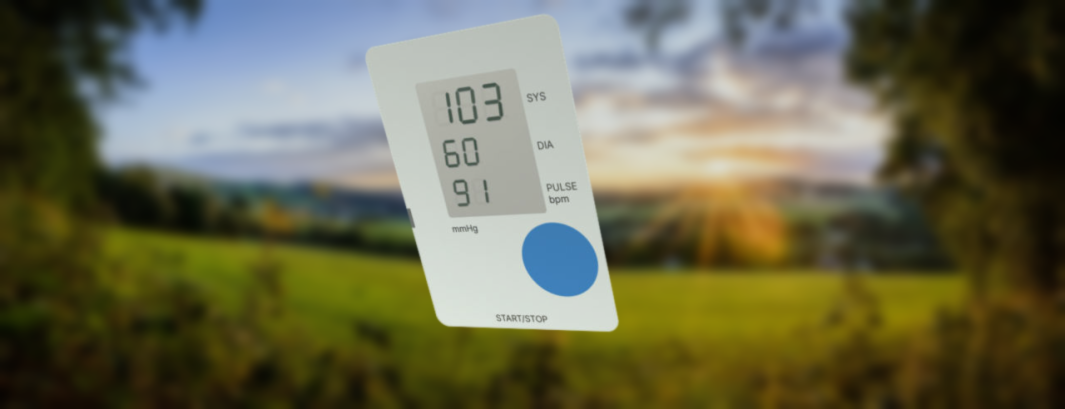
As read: 60 mmHg
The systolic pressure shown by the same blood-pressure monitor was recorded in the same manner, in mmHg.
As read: 103 mmHg
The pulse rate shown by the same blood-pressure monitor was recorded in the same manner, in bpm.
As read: 91 bpm
